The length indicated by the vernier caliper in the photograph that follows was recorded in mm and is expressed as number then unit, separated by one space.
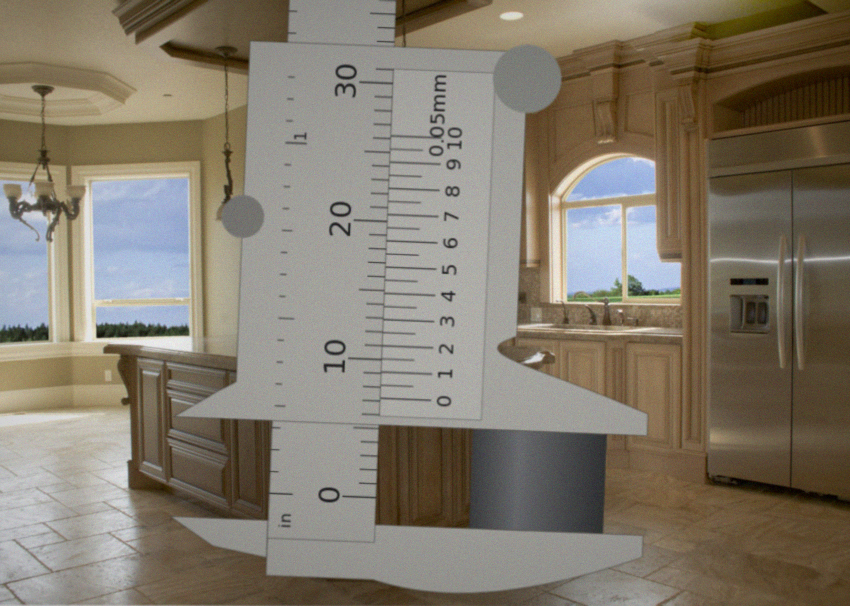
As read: 7.2 mm
